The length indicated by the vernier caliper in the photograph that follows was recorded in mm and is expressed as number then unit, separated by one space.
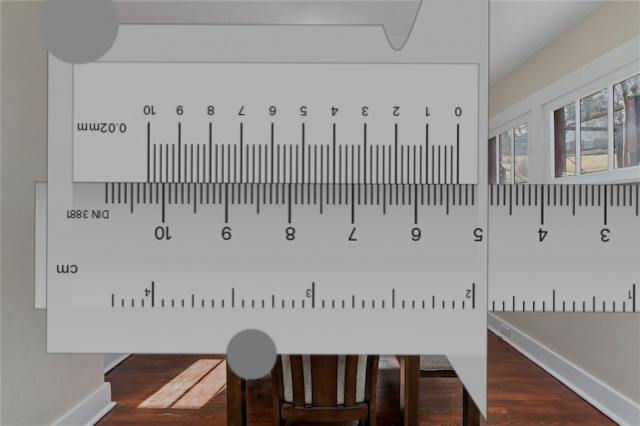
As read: 53.4 mm
